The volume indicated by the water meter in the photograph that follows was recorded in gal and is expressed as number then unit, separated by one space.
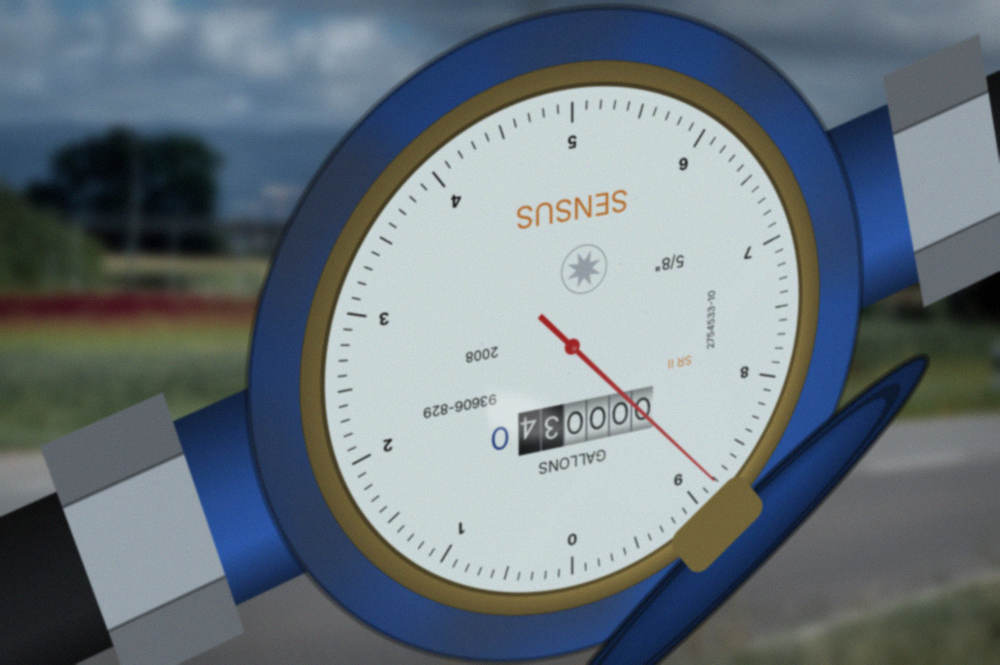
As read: 338.8 gal
